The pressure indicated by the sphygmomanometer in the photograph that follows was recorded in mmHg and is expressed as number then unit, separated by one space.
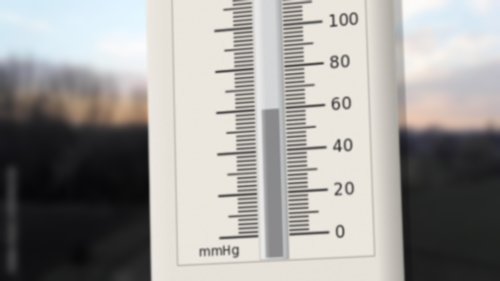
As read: 60 mmHg
